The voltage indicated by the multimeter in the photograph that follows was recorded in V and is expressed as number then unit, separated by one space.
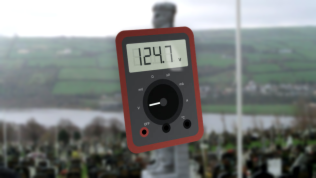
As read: 124.7 V
